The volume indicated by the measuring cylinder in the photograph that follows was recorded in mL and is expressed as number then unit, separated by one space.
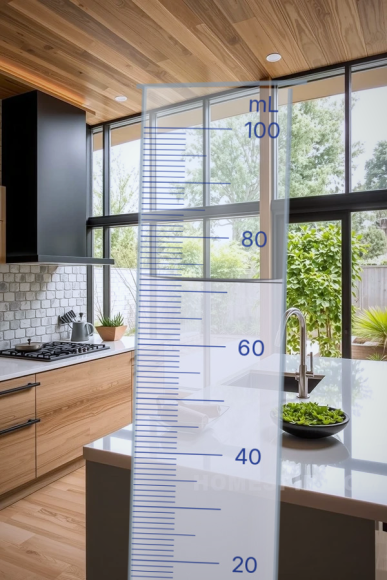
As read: 72 mL
